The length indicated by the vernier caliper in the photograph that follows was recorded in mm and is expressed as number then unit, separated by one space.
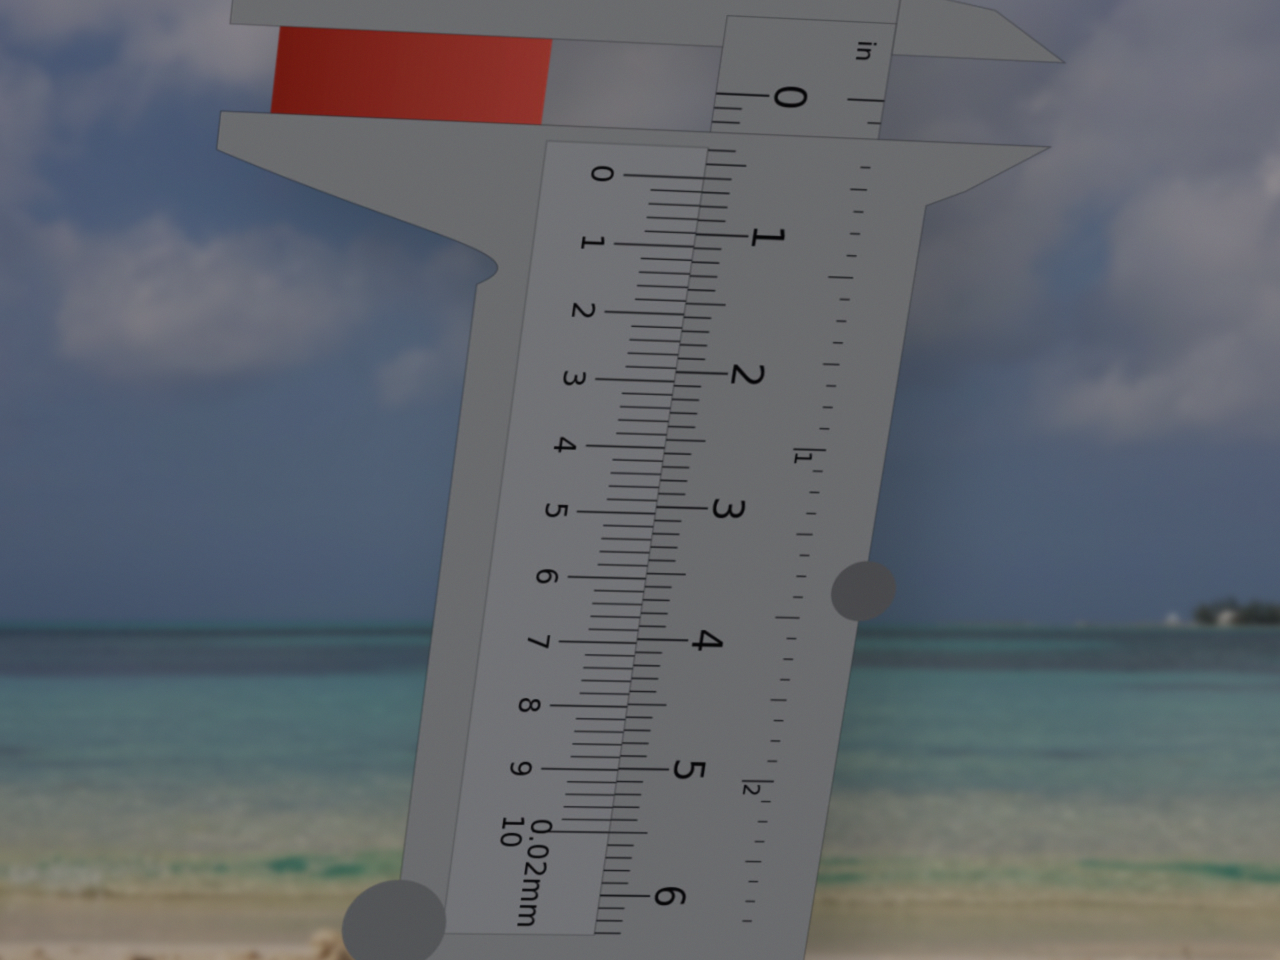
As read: 6.0 mm
